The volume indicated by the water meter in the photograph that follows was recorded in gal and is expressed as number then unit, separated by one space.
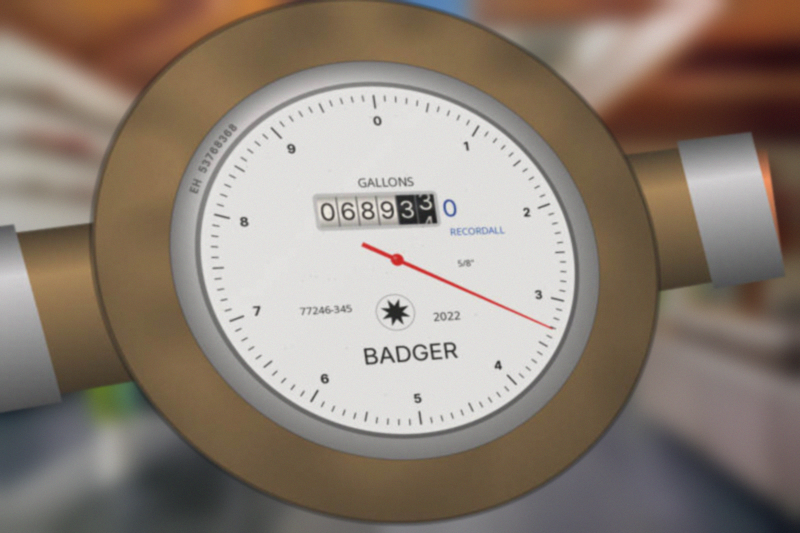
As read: 689333.3 gal
